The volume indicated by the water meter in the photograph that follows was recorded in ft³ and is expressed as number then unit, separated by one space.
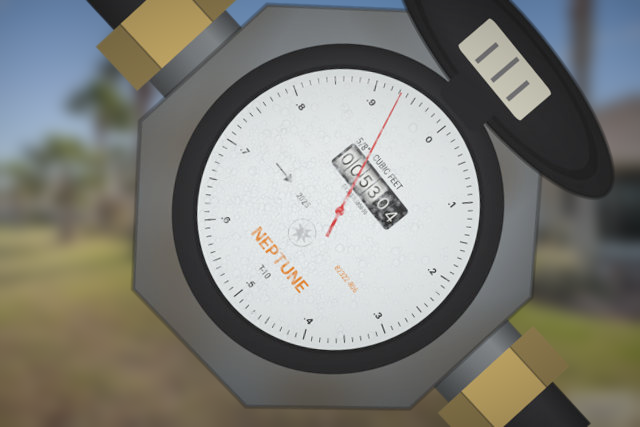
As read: 5303.93 ft³
